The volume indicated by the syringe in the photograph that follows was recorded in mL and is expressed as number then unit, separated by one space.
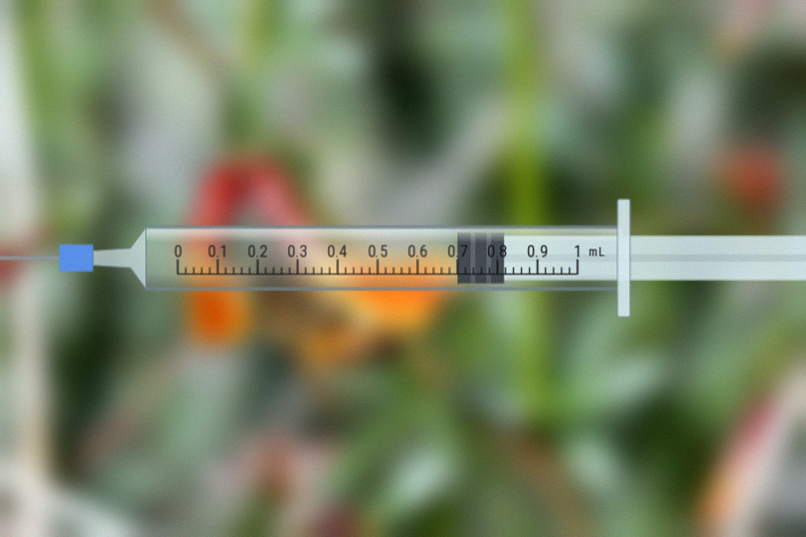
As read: 0.7 mL
